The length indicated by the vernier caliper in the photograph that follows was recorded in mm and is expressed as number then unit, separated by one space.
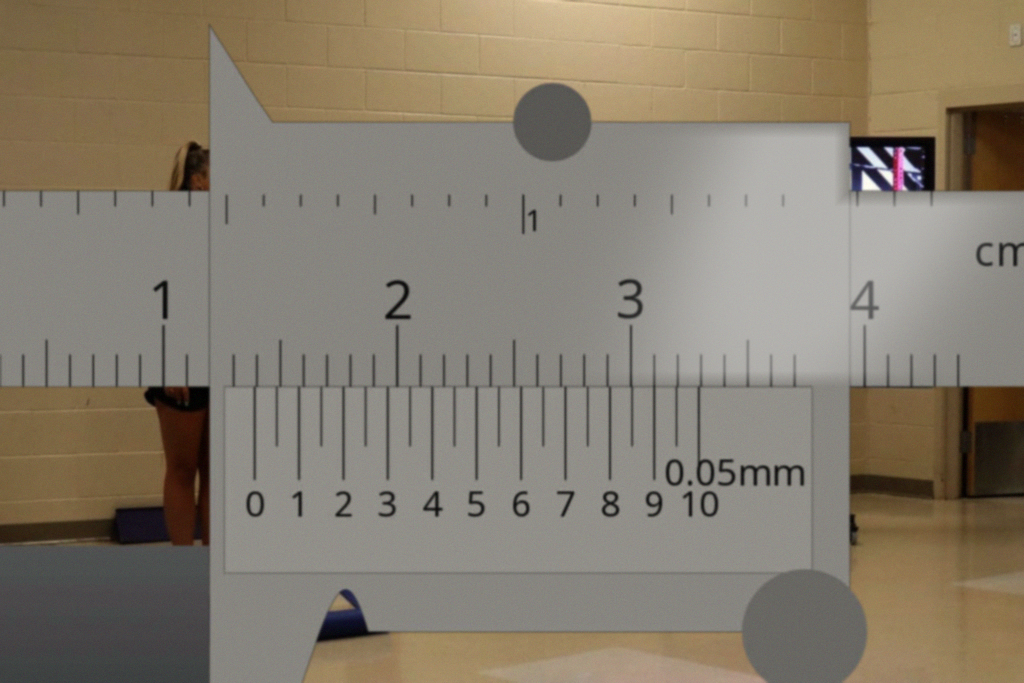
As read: 13.9 mm
